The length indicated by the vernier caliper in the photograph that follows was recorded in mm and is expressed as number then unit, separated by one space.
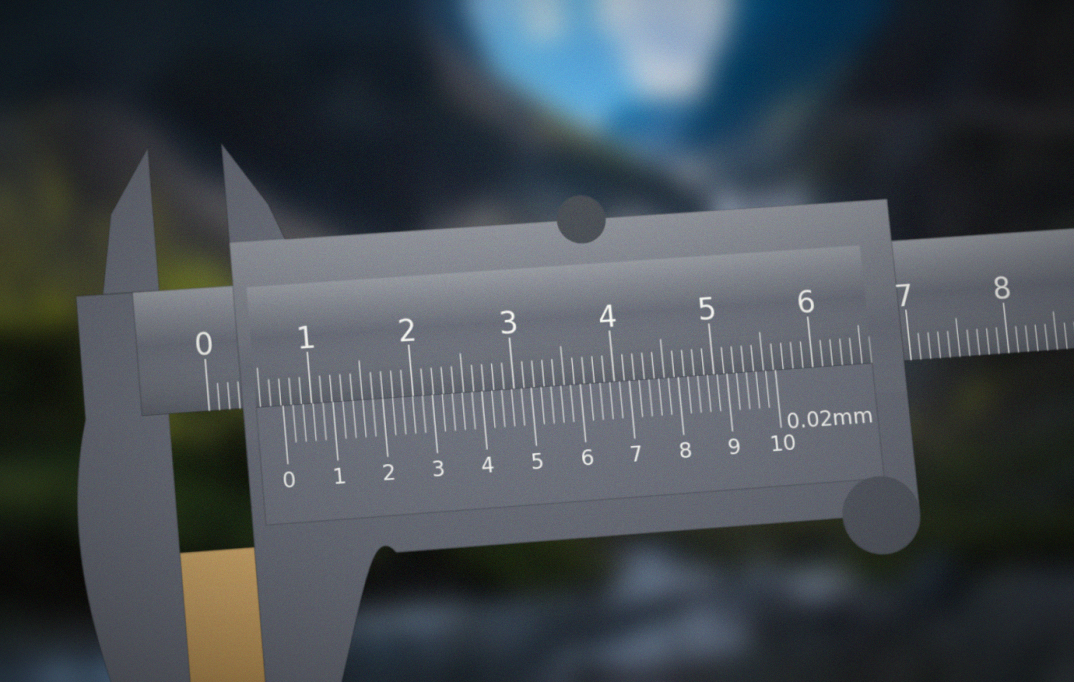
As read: 7.2 mm
